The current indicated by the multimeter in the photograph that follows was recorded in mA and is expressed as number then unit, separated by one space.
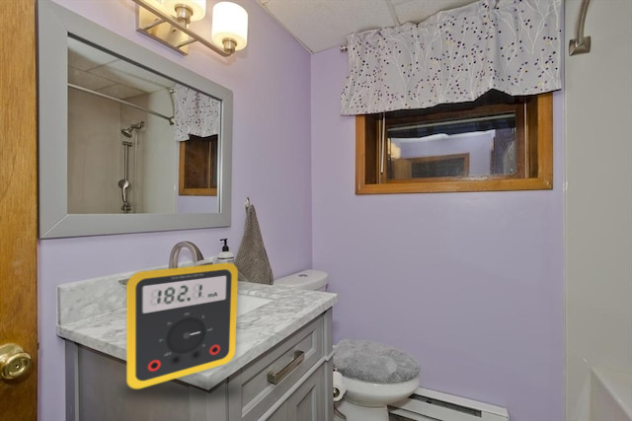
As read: 182.1 mA
